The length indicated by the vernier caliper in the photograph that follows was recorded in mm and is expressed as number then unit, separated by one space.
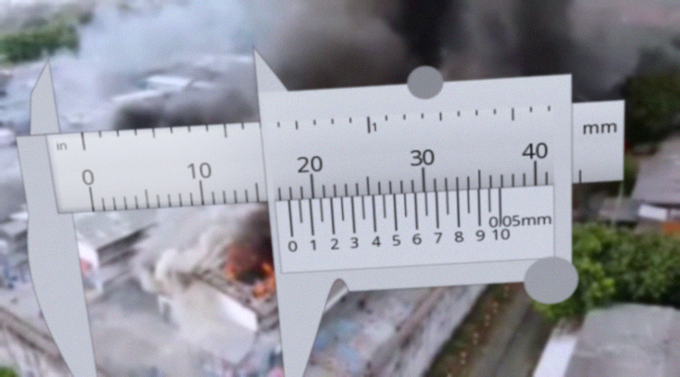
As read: 17.8 mm
